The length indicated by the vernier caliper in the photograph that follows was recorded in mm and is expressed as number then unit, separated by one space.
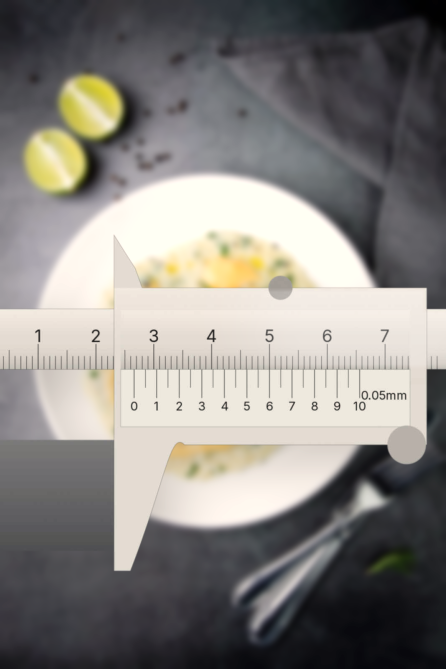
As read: 26.6 mm
